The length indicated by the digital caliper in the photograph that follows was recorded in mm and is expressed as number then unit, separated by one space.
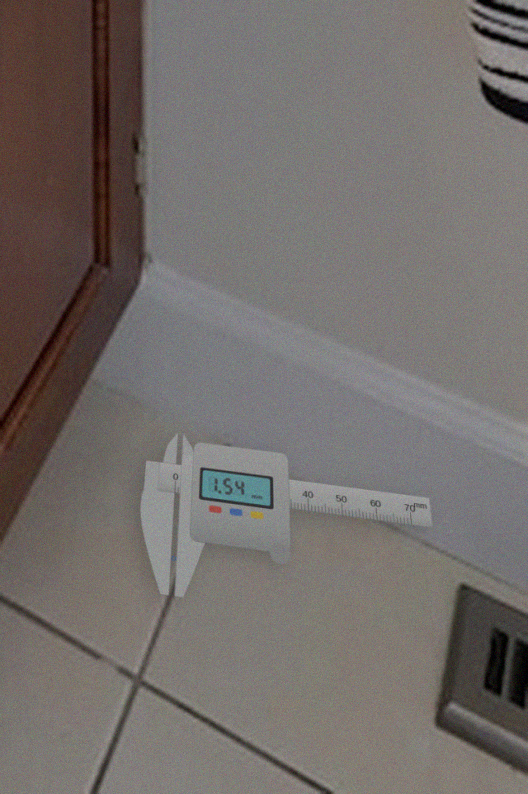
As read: 1.54 mm
